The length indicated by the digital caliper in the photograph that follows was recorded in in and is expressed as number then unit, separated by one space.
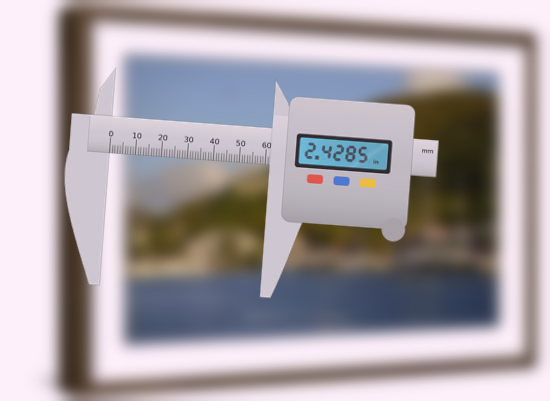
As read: 2.4285 in
